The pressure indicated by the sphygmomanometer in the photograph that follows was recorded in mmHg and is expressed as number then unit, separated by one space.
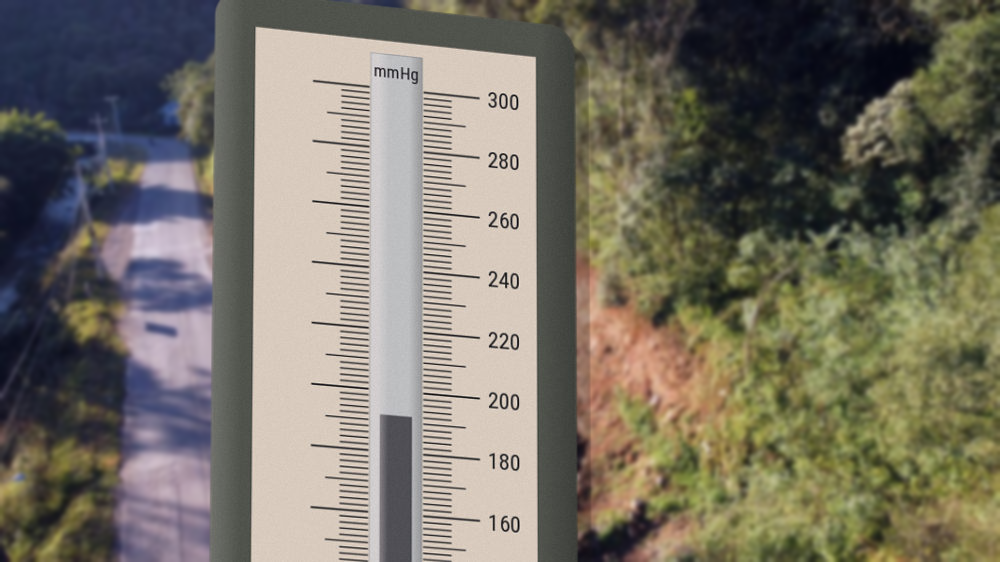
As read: 192 mmHg
